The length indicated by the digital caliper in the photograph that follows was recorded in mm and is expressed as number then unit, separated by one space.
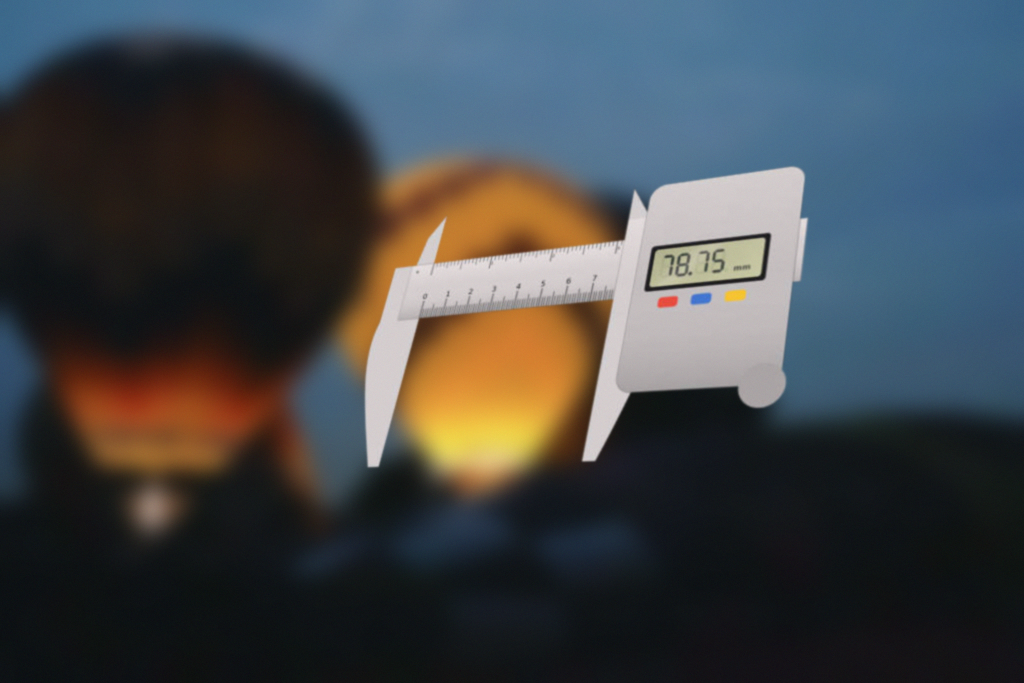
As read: 78.75 mm
